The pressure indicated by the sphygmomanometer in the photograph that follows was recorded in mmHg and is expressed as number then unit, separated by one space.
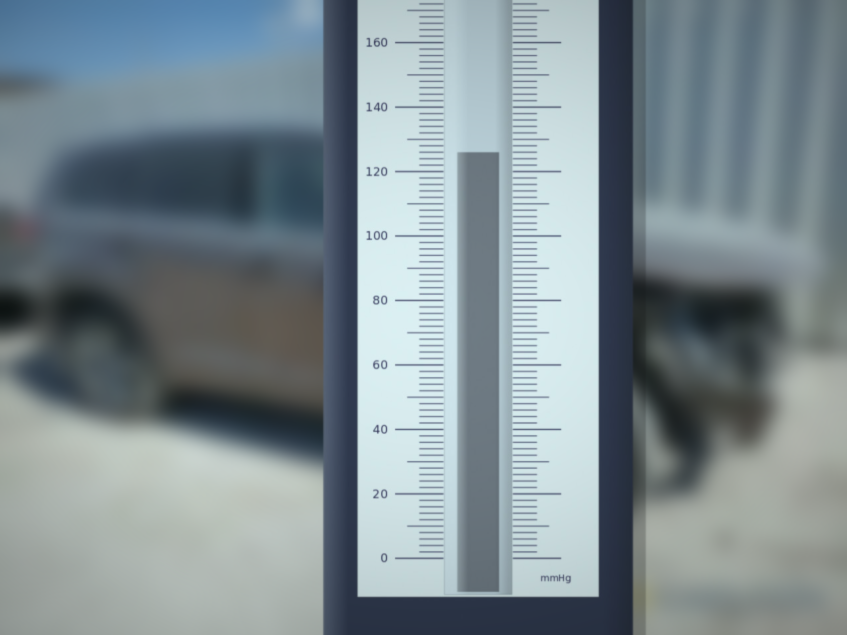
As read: 126 mmHg
